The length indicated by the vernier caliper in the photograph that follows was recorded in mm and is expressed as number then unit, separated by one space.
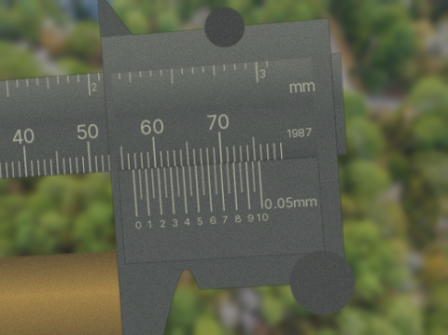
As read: 56.6 mm
